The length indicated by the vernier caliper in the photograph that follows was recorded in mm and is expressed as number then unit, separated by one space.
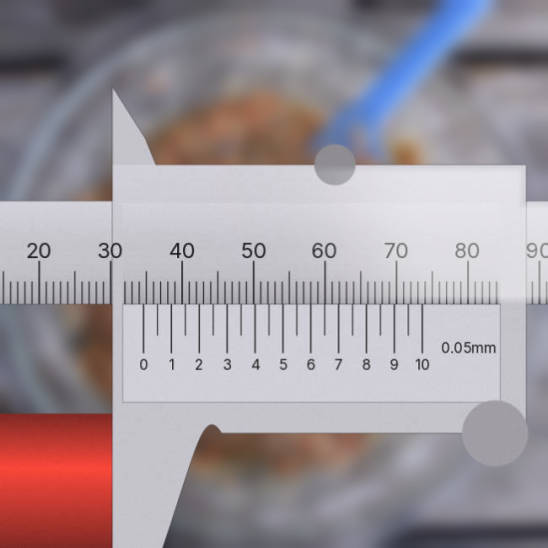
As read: 34.6 mm
